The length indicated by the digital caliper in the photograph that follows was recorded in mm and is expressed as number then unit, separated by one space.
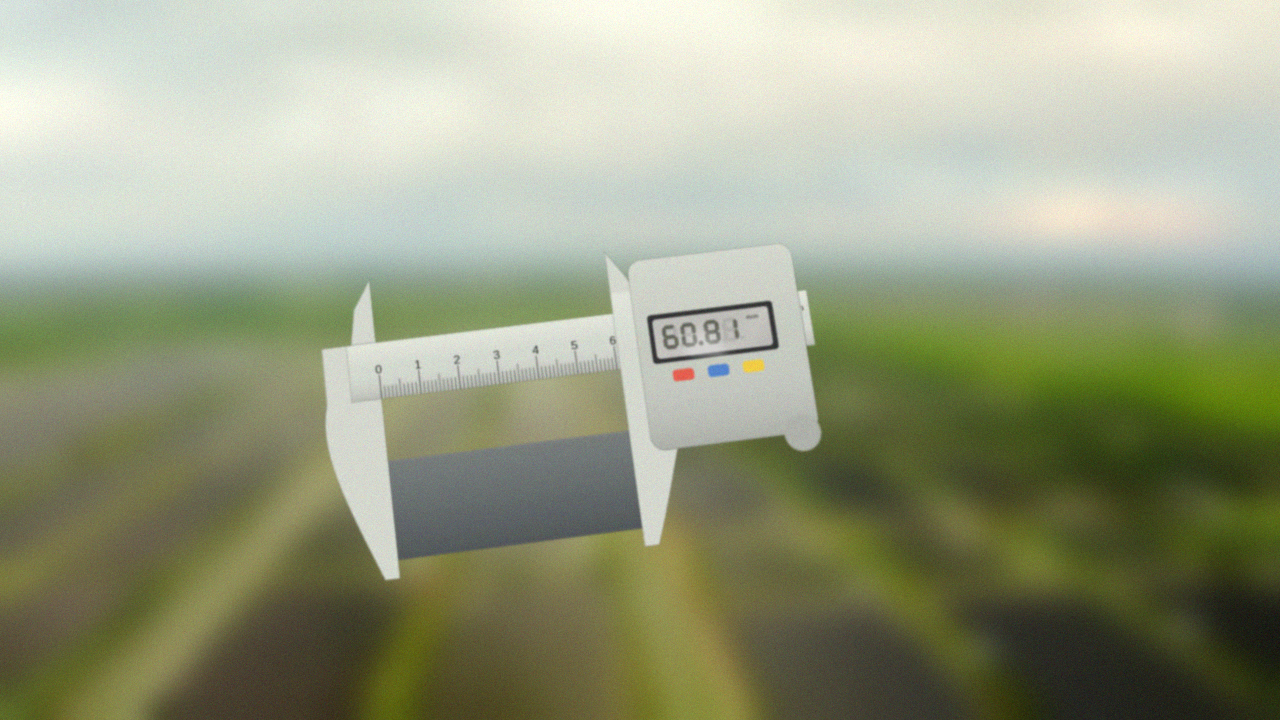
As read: 60.81 mm
